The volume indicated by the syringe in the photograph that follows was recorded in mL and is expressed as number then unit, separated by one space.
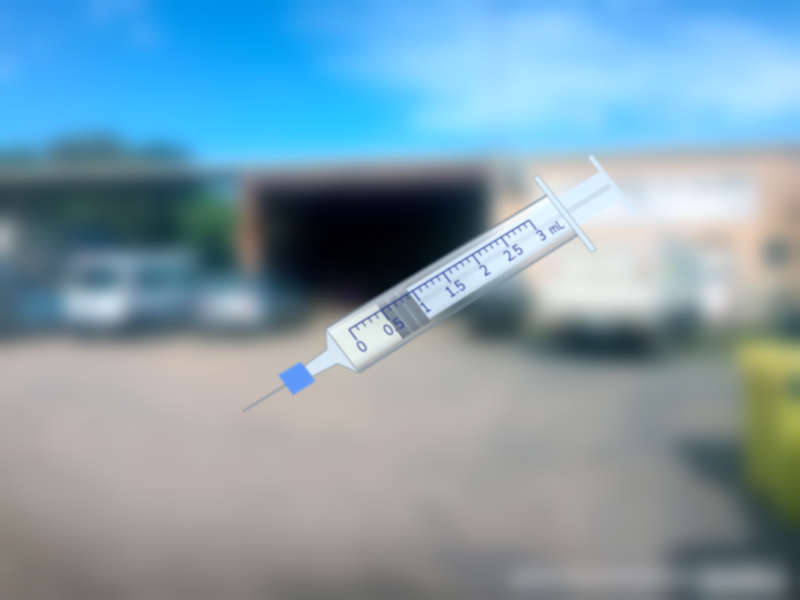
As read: 0.5 mL
